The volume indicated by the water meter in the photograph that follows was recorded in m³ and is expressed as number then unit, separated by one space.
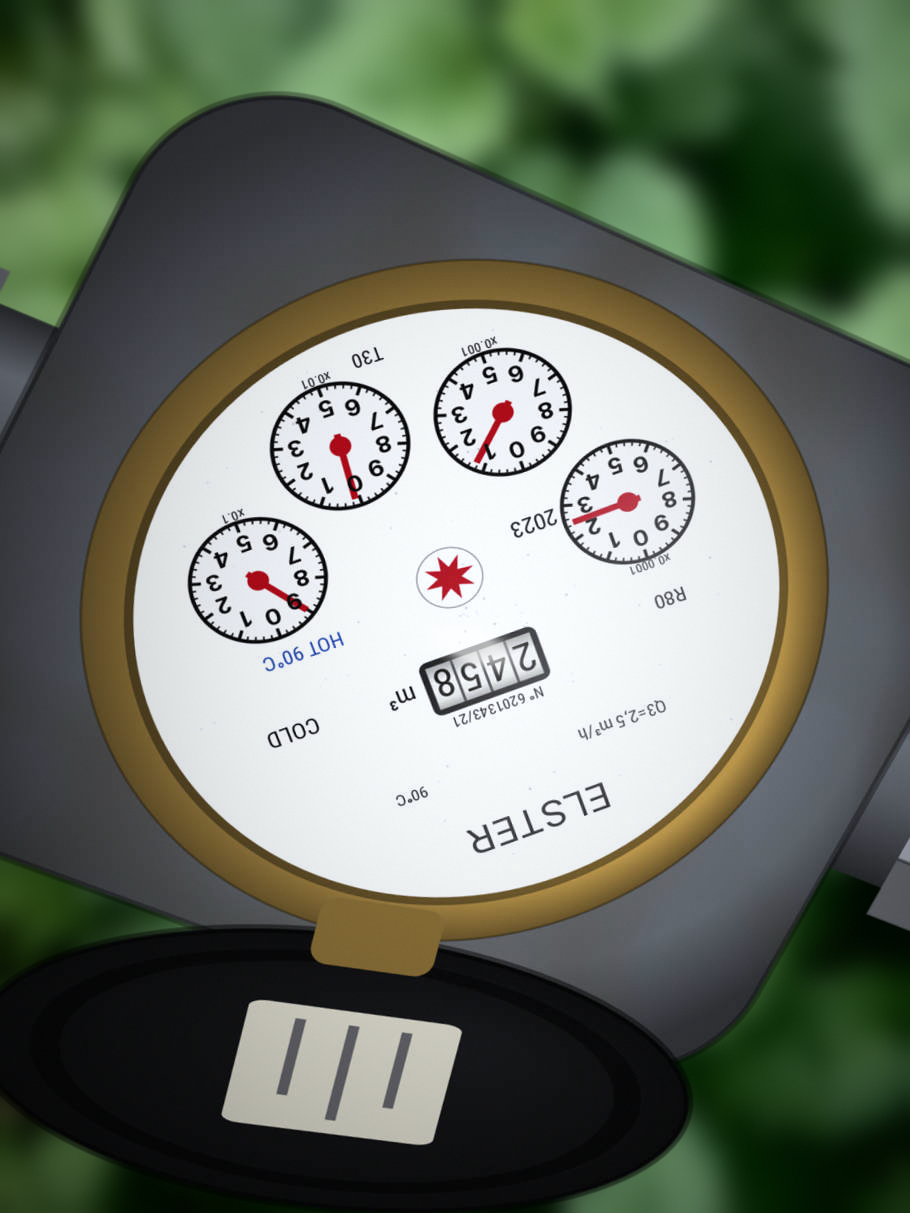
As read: 2457.9012 m³
